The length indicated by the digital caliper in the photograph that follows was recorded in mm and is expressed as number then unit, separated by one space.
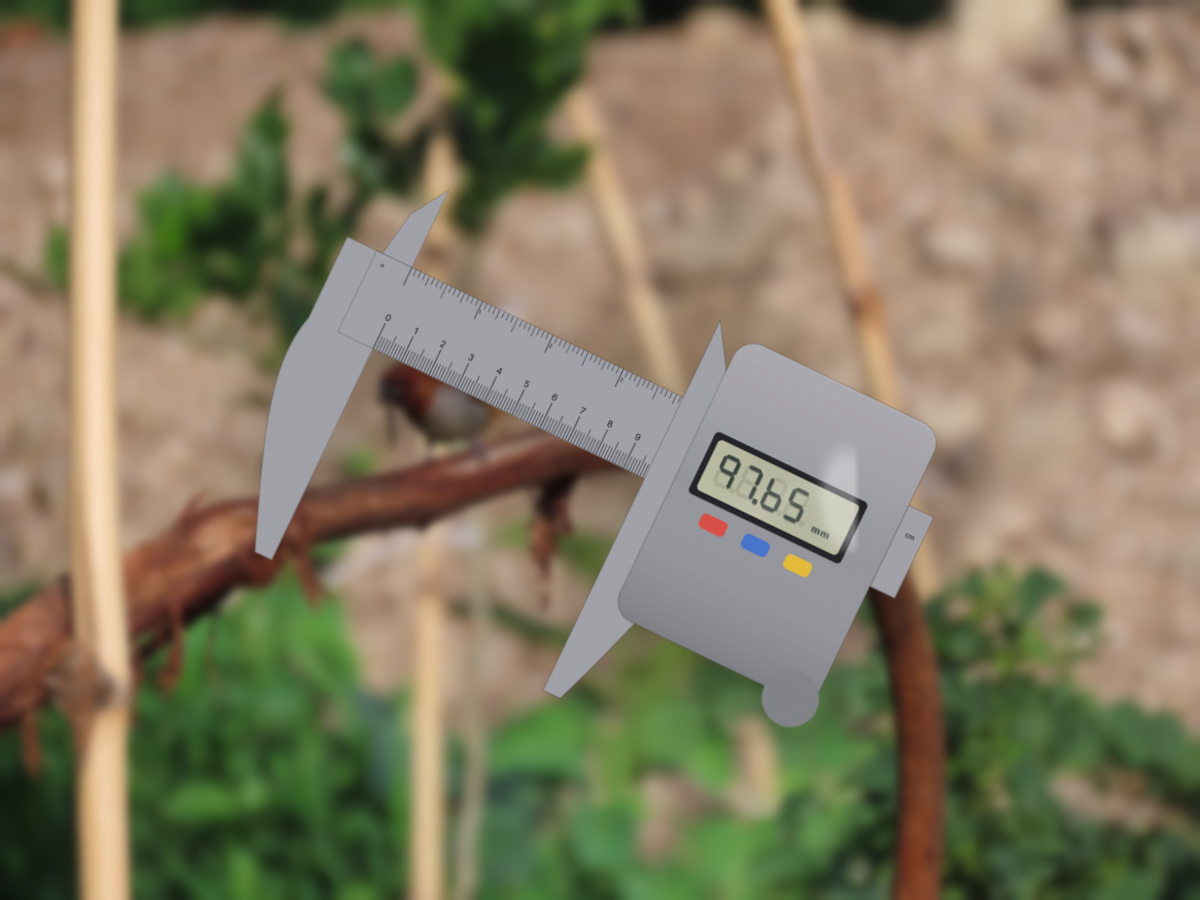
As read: 97.65 mm
